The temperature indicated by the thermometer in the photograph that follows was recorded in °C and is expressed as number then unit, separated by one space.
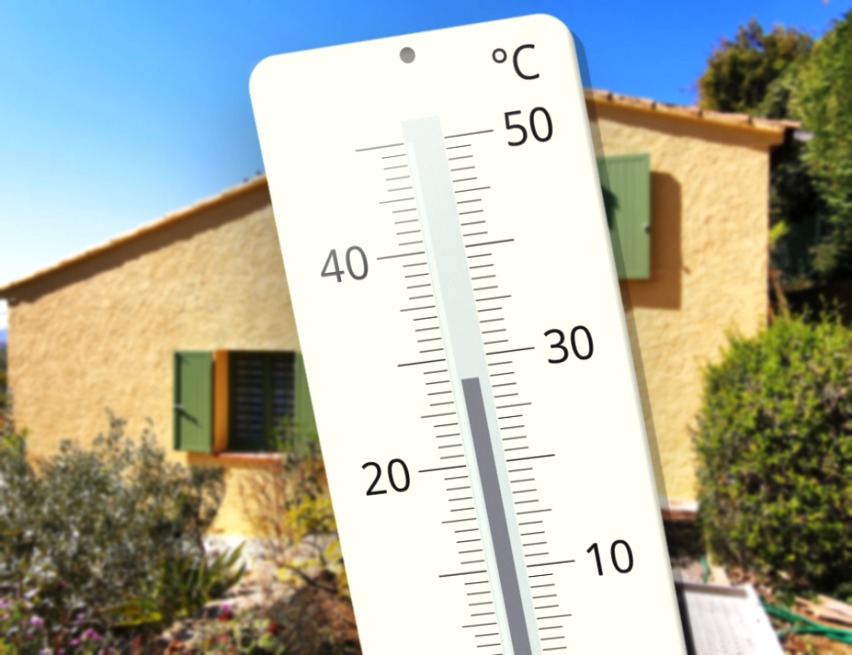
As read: 28 °C
